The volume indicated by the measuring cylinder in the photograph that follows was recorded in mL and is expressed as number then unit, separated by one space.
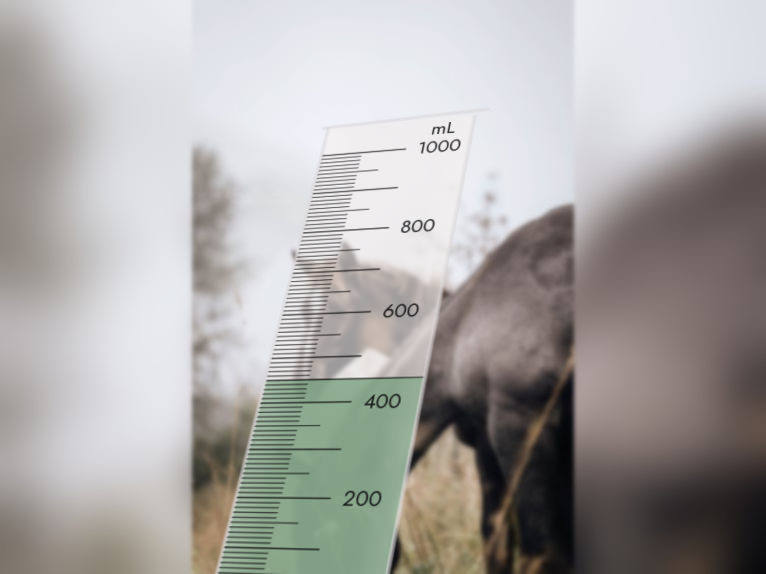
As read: 450 mL
